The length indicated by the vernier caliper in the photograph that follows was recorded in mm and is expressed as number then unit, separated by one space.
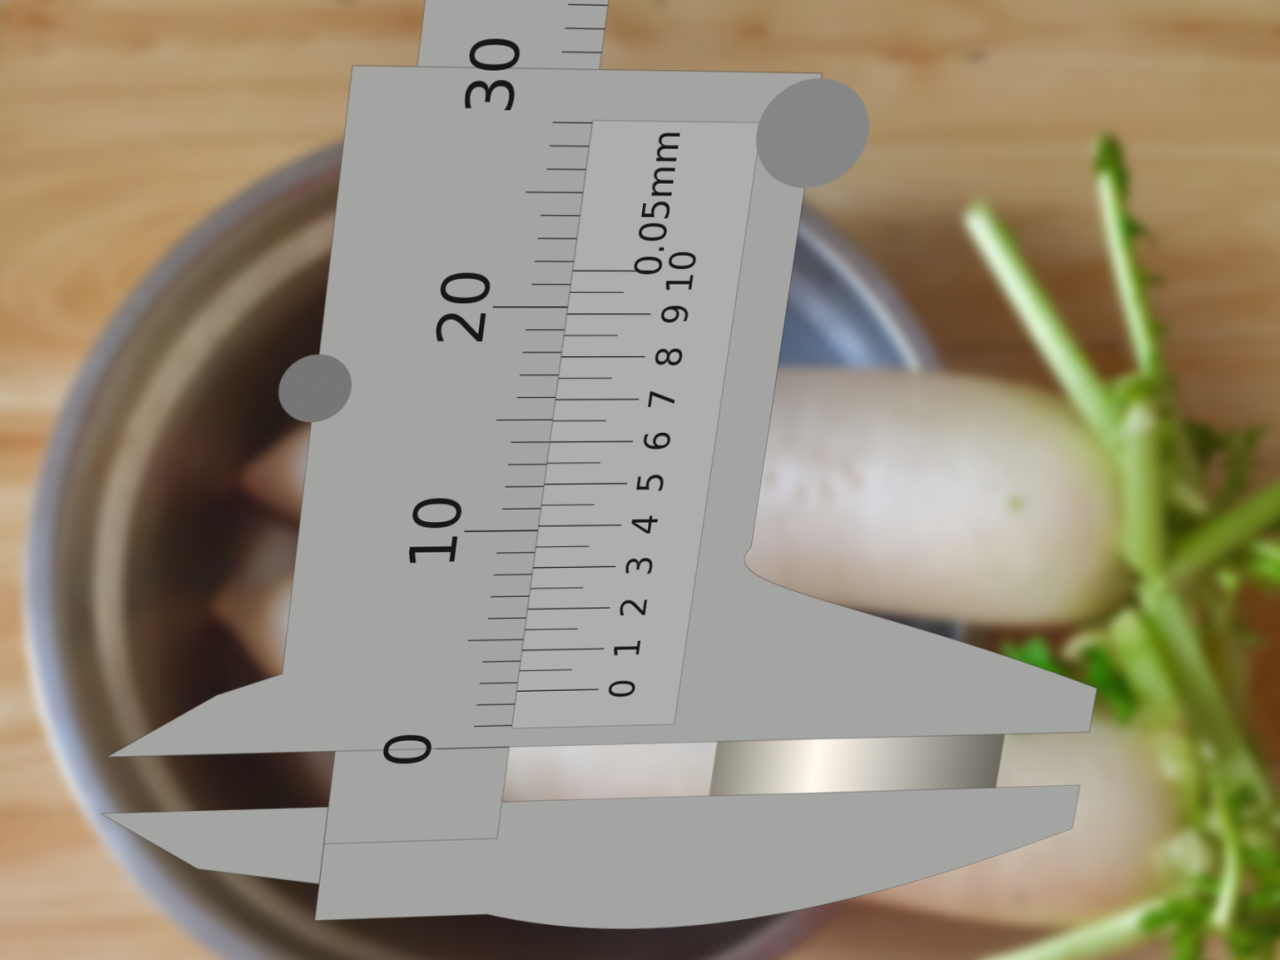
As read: 2.6 mm
